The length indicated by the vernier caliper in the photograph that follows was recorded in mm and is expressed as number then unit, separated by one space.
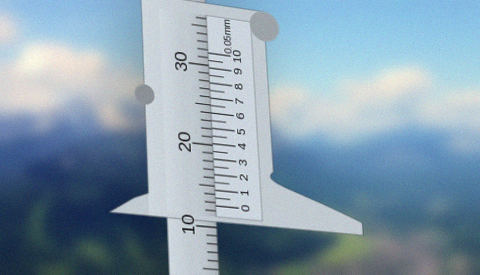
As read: 12.6 mm
